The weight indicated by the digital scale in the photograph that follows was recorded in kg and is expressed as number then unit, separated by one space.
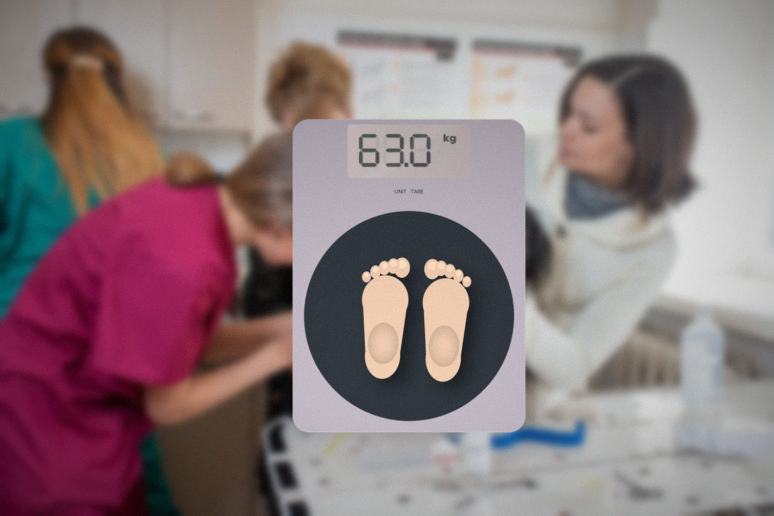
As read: 63.0 kg
